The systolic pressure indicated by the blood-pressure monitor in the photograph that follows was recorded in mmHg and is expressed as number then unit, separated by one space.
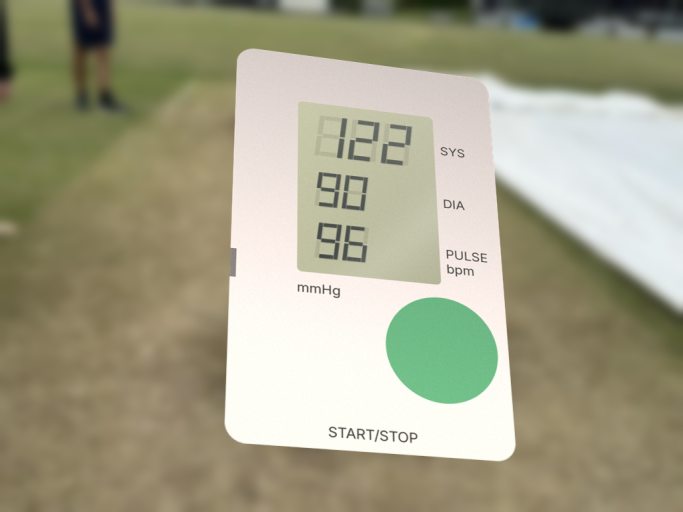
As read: 122 mmHg
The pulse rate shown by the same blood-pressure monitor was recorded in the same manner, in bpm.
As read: 96 bpm
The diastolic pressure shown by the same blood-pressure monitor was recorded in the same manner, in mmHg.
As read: 90 mmHg
